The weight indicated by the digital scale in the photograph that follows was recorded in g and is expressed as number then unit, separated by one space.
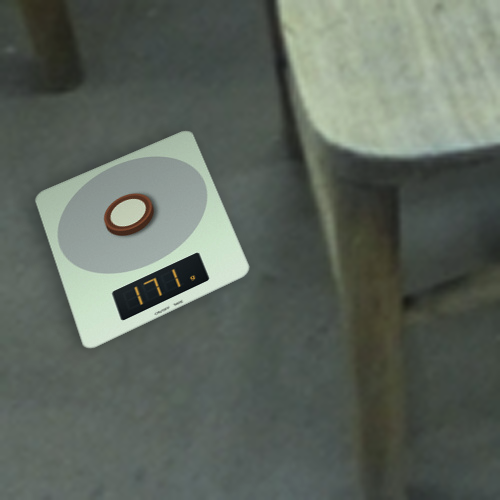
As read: 171 g
